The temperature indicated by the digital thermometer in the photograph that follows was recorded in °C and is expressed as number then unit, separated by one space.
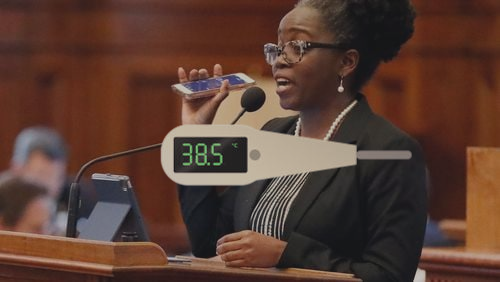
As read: 38.5 °C
